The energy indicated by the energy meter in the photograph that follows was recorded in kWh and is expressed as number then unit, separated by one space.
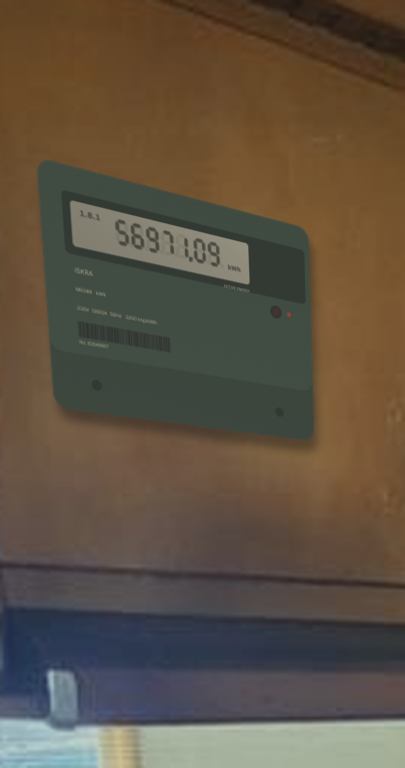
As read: 56971.09 kWh
